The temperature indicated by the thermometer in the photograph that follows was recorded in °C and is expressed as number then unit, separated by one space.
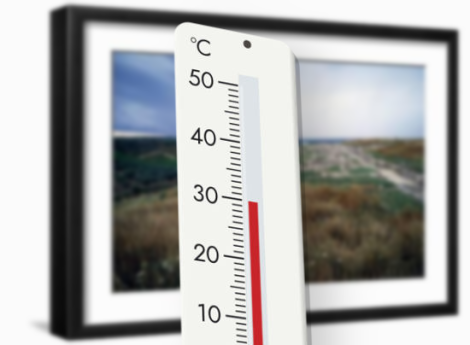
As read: 30 °C
